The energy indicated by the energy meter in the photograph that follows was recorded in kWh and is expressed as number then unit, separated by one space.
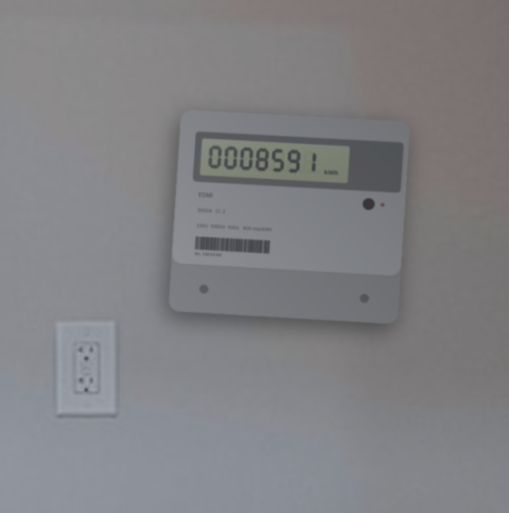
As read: 8591 kWh
